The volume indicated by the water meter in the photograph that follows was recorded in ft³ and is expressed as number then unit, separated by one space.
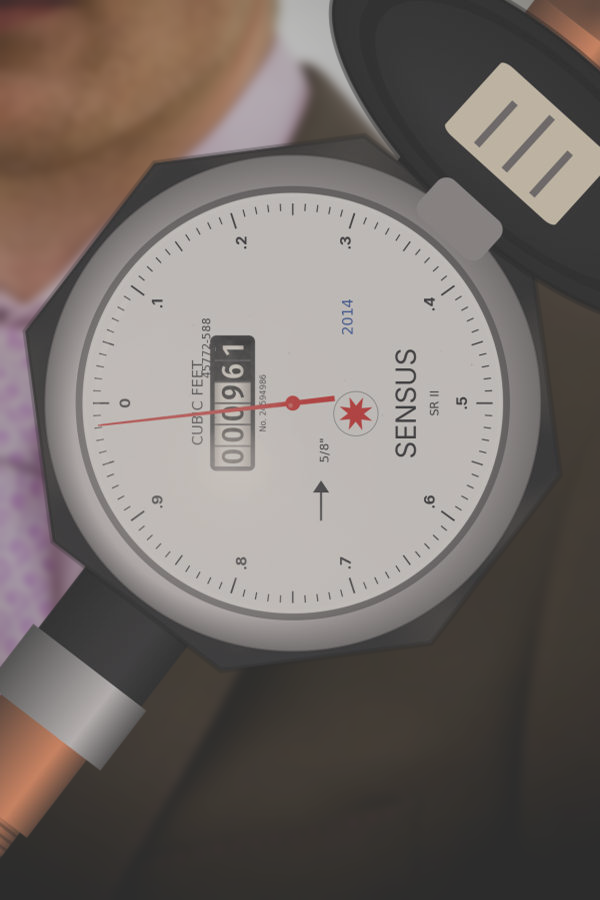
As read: 960.98 ft³
